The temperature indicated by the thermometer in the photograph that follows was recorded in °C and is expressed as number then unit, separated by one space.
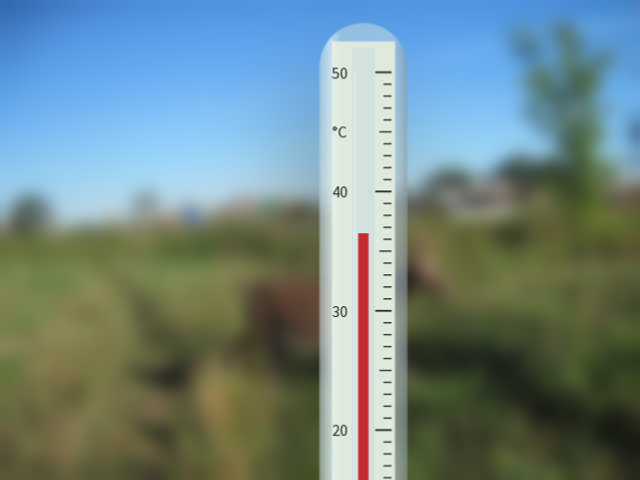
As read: 36.5 °C
